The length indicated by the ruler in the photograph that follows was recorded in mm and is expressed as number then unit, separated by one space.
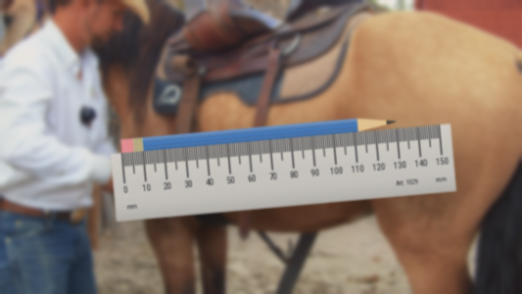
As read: 130 mm
